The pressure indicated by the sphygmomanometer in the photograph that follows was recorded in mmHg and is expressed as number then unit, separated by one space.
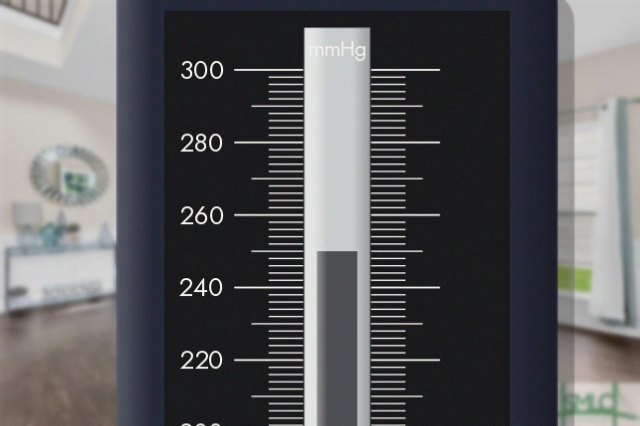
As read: 250 mmHg
